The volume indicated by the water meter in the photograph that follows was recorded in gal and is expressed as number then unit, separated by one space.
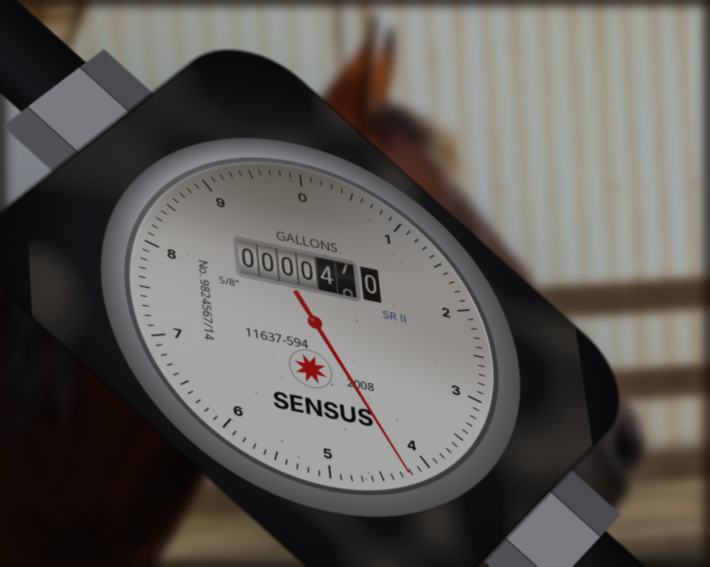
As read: 474.2 gal
